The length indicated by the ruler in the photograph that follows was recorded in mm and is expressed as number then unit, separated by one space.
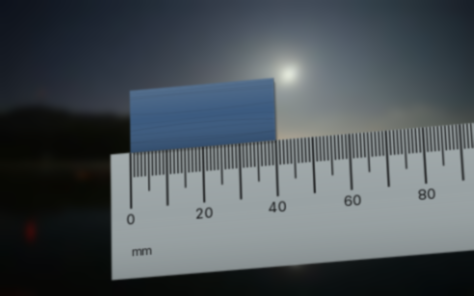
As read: 40 mm
